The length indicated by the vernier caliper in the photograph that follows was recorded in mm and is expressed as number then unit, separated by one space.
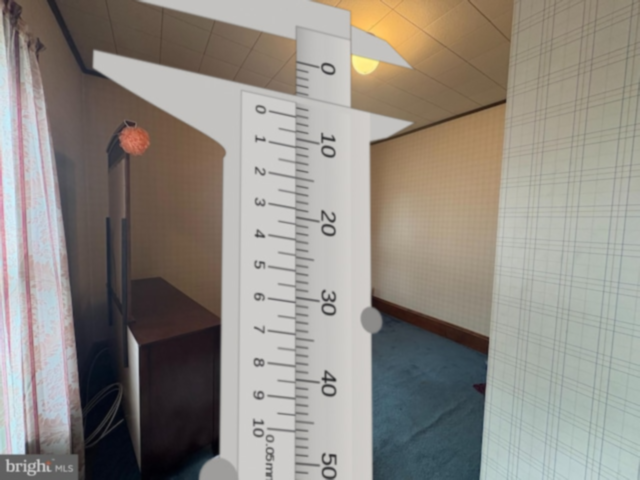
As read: 7.2 mm
